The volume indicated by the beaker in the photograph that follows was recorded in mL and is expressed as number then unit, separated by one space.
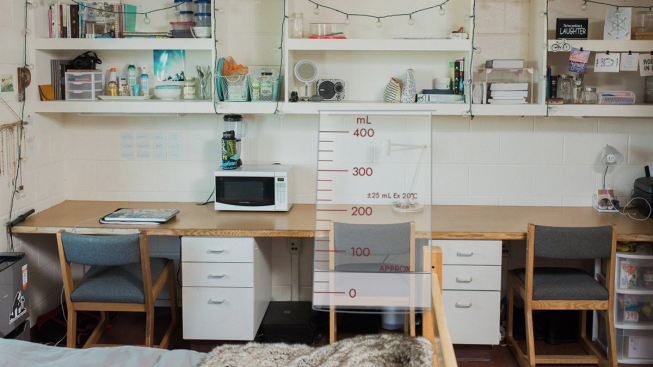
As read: 50 mL
